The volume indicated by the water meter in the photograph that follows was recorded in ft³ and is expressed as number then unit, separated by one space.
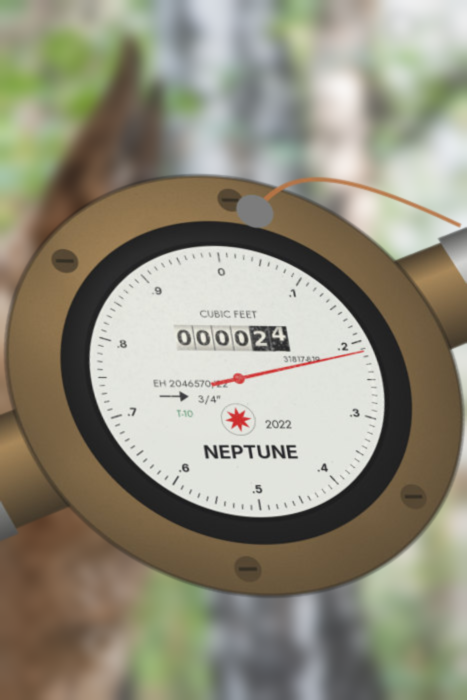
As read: 24.21 ft³
